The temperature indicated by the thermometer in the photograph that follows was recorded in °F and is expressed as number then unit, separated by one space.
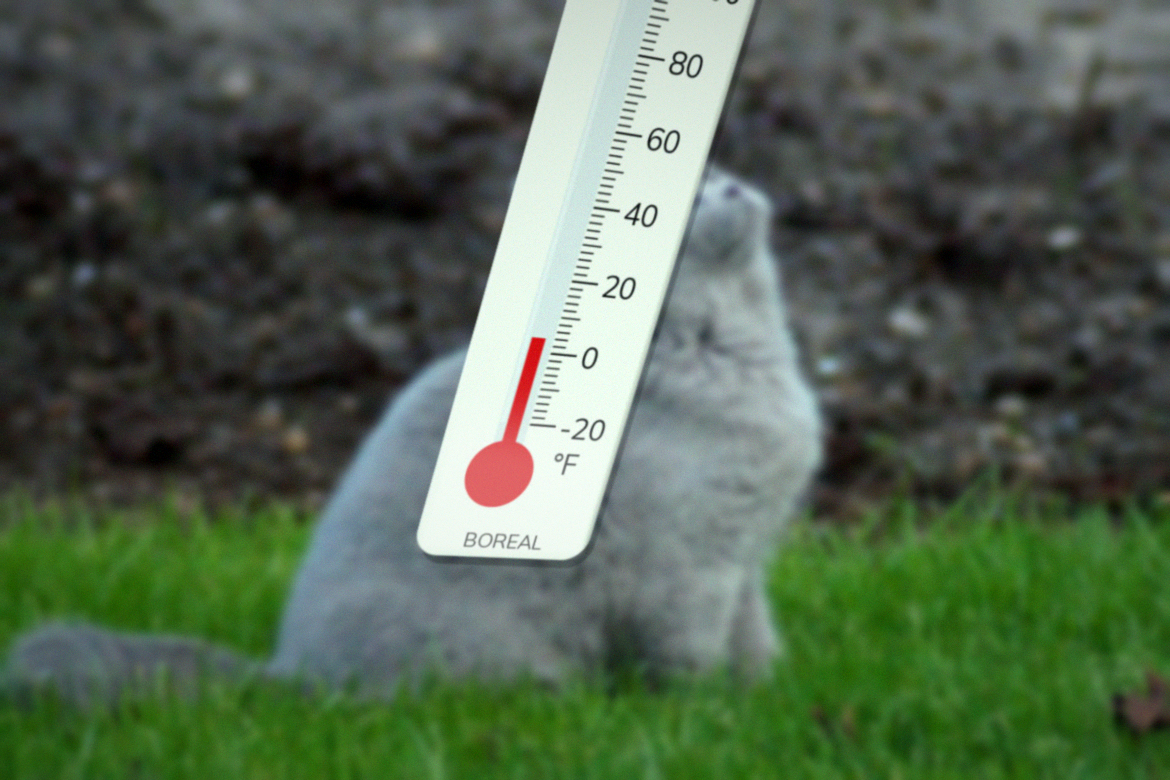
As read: 4 °F
